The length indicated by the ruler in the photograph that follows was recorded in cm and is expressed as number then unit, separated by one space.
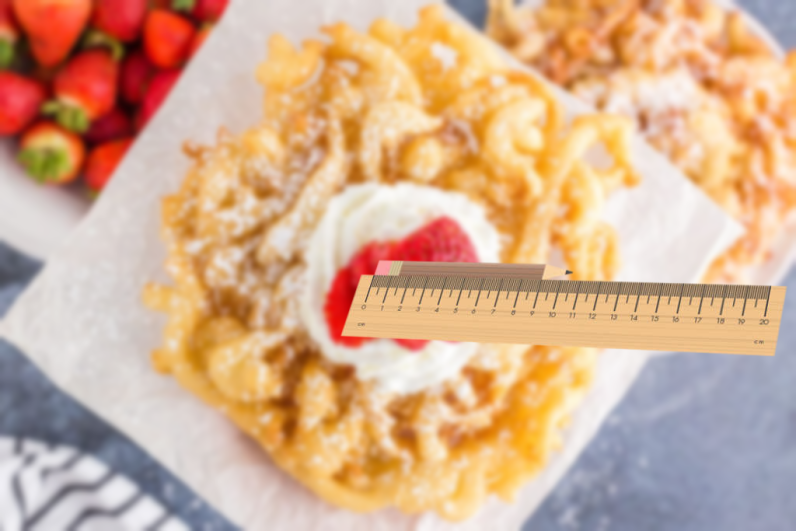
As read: 10.5 cm
